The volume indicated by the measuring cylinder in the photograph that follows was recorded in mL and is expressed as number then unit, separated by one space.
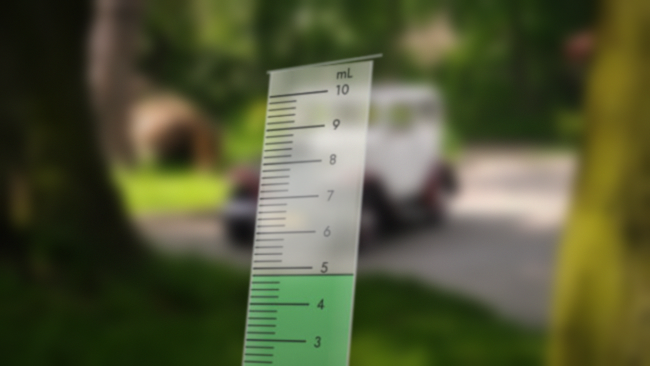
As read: 4.8 mL
